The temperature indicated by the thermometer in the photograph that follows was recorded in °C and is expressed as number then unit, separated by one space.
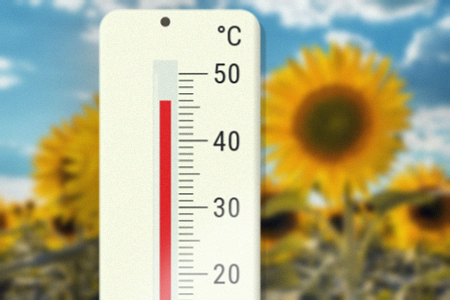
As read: 46 °C
